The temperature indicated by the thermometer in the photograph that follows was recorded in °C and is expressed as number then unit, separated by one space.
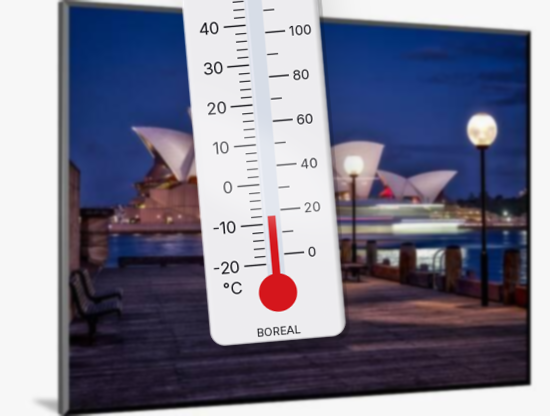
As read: -8 °C
